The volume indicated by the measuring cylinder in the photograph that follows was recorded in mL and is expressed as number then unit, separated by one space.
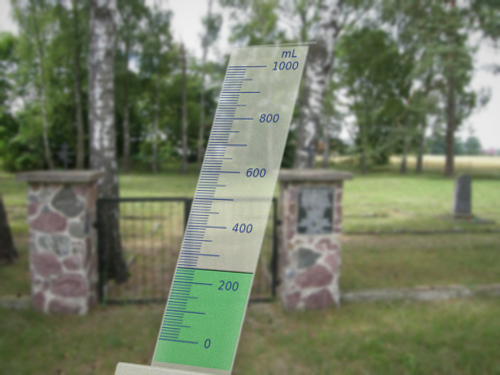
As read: 250 mL
